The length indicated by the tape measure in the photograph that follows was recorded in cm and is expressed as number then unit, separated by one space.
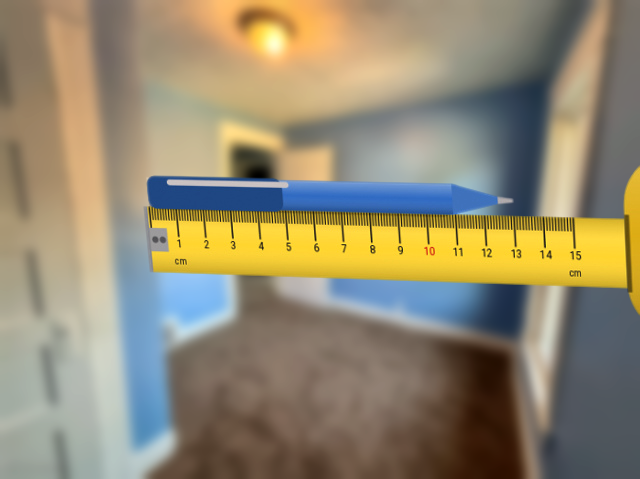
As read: 13 cm
